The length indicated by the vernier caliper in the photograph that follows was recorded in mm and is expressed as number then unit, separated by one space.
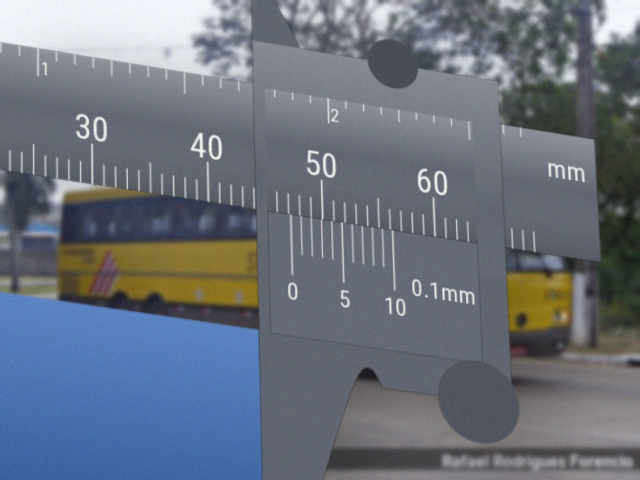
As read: 47.2 mm
